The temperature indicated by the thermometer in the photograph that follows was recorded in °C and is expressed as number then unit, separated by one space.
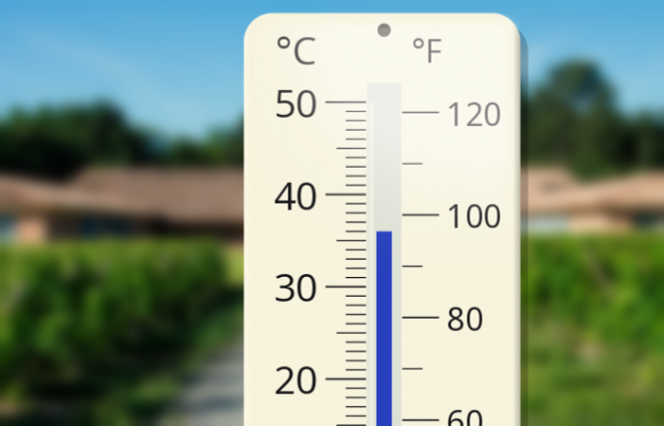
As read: 36 °C
